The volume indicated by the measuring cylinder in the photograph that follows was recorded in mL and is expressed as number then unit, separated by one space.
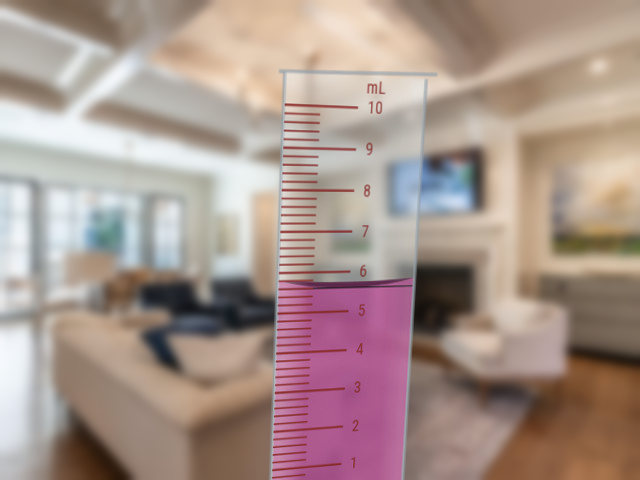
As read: 5.6 mL
